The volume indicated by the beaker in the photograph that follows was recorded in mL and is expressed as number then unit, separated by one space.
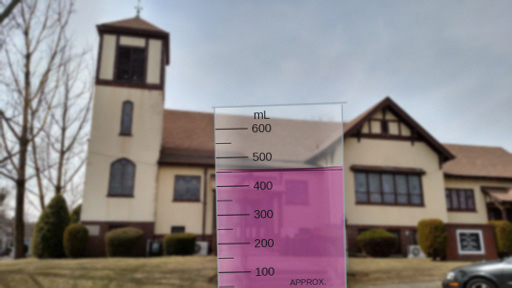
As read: 450 mL
